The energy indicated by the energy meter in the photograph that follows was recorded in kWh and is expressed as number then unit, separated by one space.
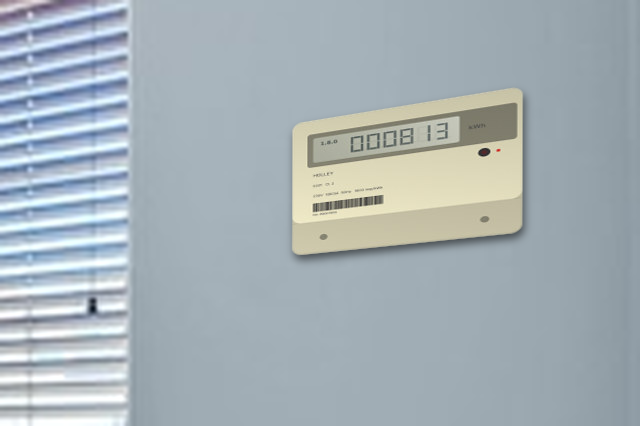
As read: 813 kWh
